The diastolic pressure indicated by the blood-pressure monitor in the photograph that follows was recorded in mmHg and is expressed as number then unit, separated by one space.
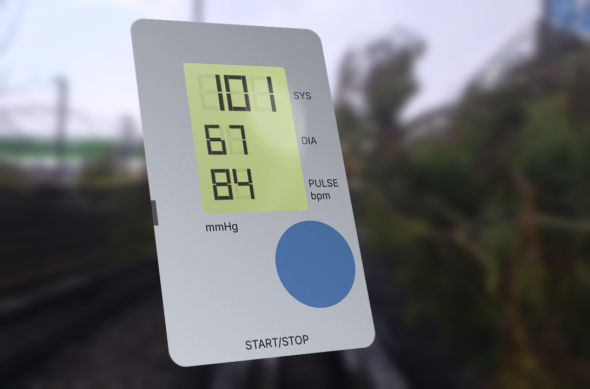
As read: 67 mmHg
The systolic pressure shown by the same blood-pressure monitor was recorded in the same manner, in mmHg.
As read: 101 mmHg
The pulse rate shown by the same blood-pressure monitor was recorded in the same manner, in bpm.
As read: 84 bpm
